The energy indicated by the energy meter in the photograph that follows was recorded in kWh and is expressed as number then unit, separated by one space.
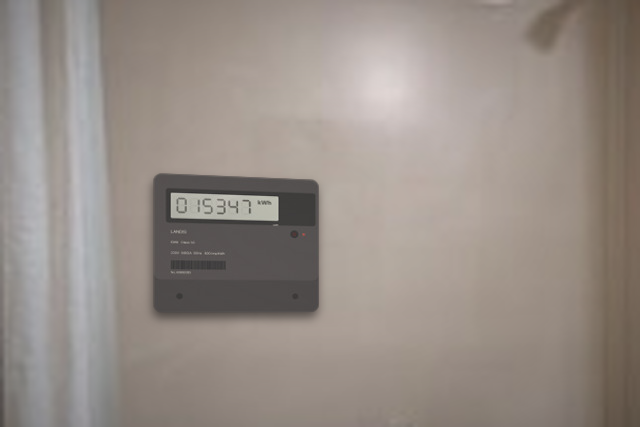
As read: 15347 kWh
